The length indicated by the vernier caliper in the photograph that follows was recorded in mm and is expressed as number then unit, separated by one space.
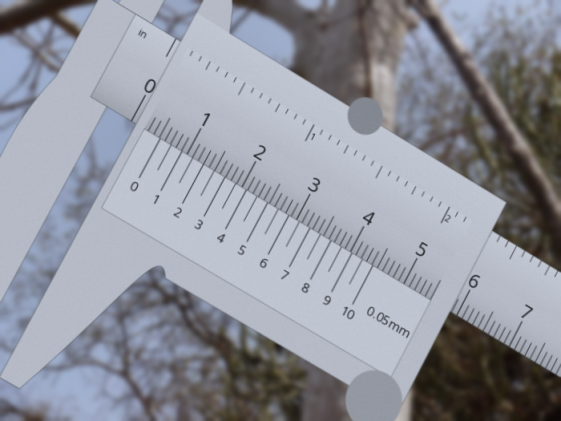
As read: 5.2 mm
